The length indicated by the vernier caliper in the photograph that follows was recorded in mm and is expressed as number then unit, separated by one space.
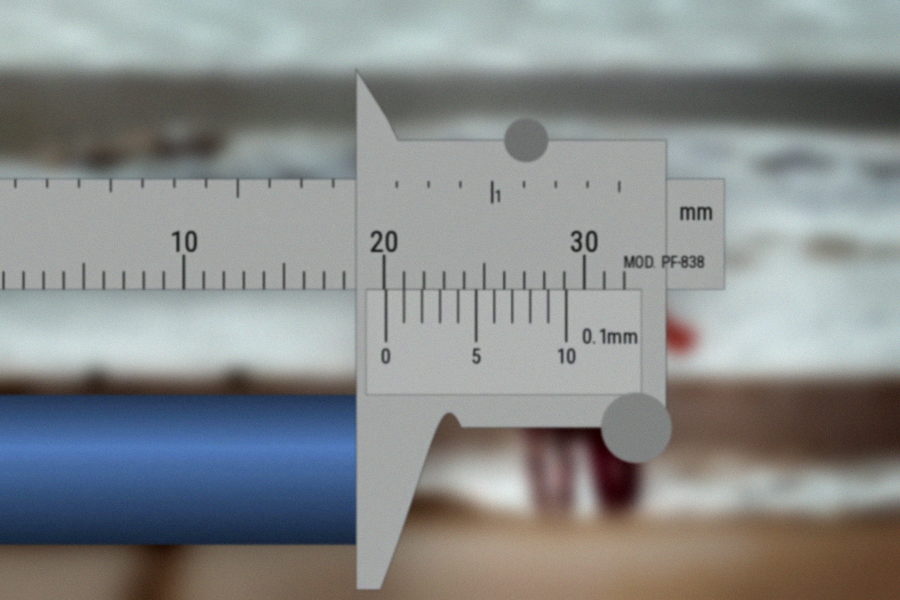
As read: 20.1 mm
